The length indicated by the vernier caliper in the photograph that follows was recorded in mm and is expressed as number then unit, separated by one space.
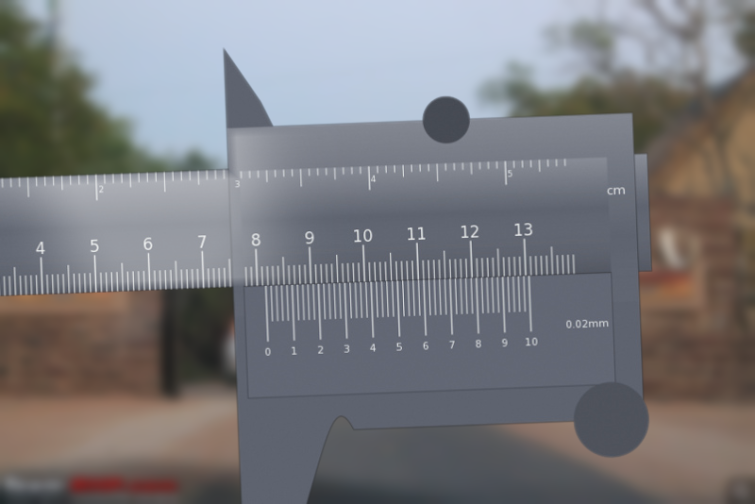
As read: 81.6 mm
